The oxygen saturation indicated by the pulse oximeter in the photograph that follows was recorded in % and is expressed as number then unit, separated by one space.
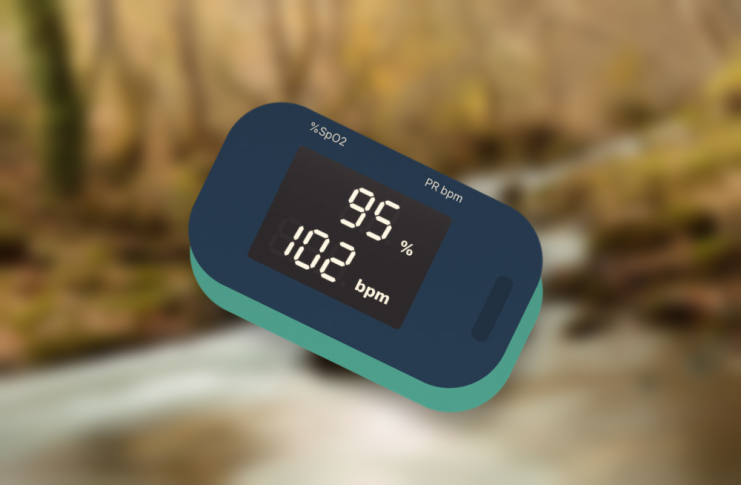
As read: 95 %
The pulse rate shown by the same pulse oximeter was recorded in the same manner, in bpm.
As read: 102 bpm
